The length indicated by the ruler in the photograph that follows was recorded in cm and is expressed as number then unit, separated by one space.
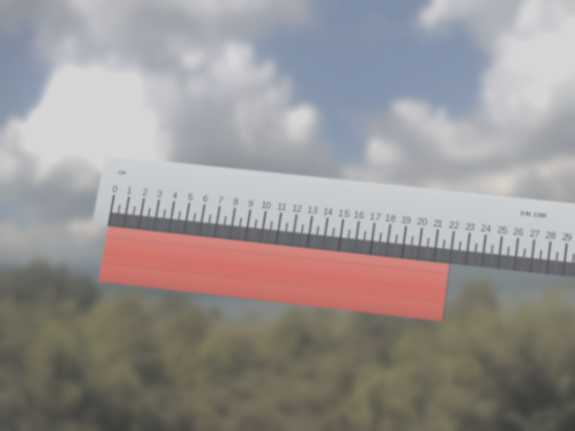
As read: 22 cm
